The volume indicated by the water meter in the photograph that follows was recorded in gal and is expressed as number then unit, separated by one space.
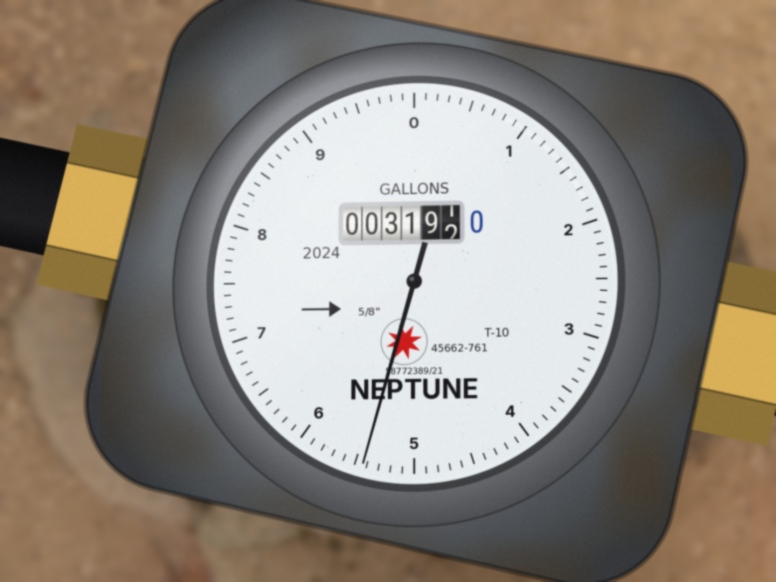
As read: 31915.4 gal
